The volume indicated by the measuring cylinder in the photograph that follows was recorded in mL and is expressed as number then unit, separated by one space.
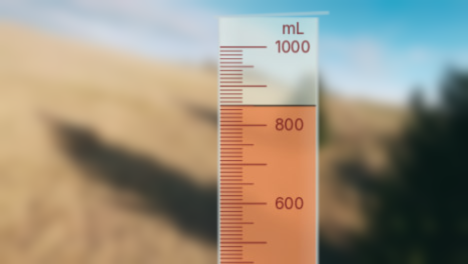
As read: 850 mL
